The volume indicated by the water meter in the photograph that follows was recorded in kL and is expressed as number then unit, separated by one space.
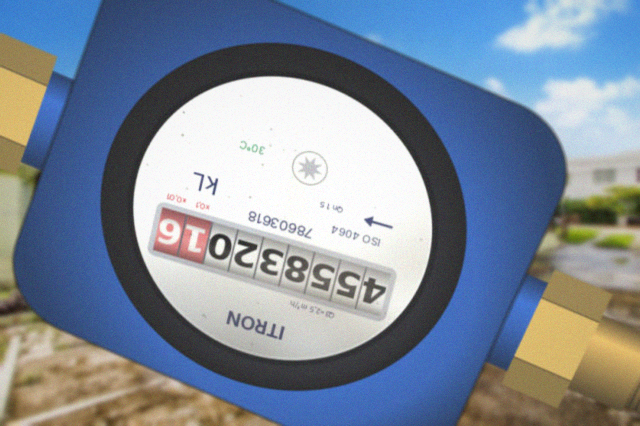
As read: 4558320.16 kL
